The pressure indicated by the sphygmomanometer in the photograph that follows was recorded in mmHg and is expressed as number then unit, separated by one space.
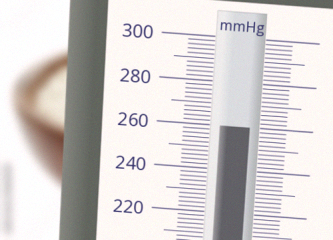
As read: 260 mmHg
